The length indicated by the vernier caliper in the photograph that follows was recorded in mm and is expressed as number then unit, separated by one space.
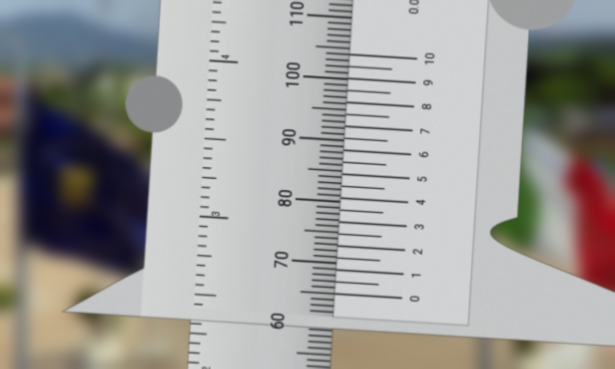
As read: 65.0 mm
